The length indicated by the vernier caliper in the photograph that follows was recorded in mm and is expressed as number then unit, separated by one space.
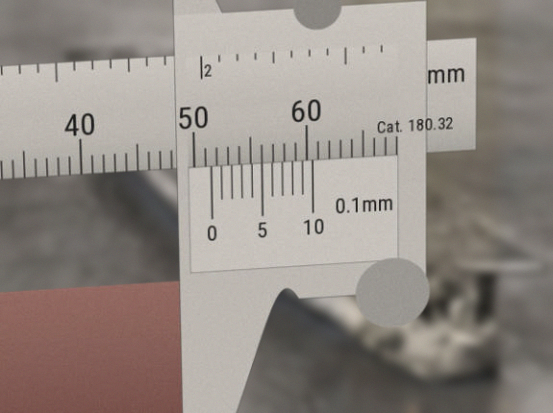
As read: 51.5 mm
